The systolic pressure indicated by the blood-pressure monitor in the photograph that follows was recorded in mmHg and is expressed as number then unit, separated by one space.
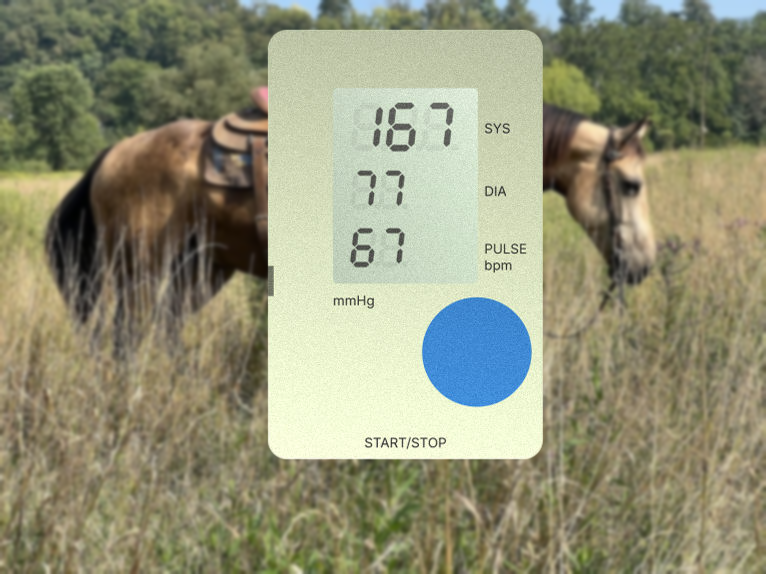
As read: 167 mmHg
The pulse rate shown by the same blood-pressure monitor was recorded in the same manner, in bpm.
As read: 67 bpm
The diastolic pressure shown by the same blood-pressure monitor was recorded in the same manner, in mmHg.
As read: 77 mmHg
